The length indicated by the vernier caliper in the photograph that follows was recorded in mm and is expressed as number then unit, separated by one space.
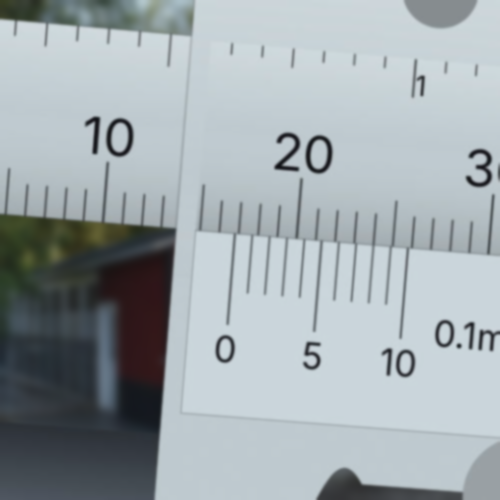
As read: 16.8 mm
